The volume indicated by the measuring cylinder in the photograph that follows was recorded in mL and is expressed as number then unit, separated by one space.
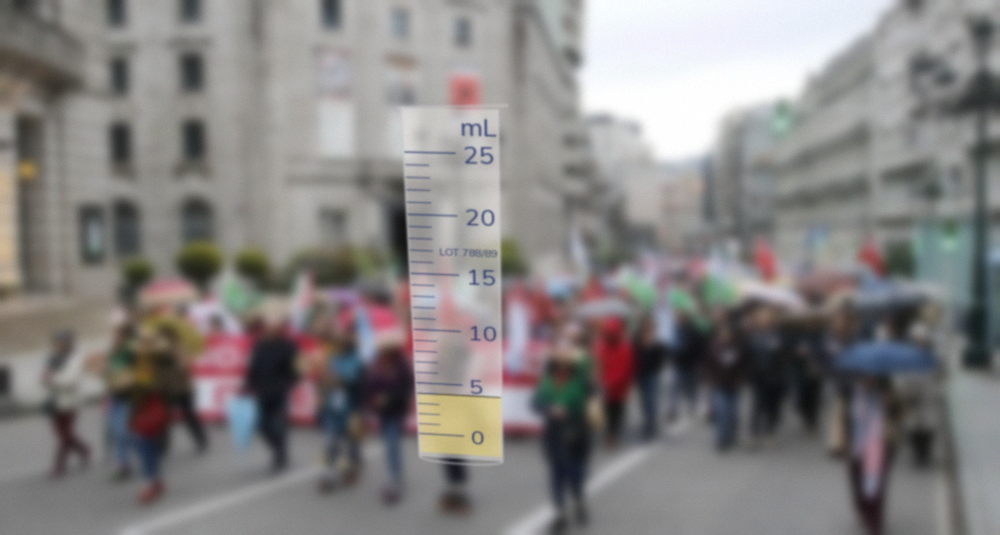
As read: 4 mL
